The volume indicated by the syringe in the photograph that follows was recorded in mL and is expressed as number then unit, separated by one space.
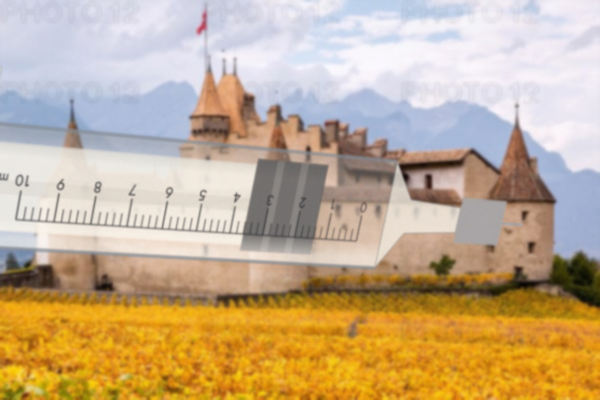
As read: 1.4 mL
